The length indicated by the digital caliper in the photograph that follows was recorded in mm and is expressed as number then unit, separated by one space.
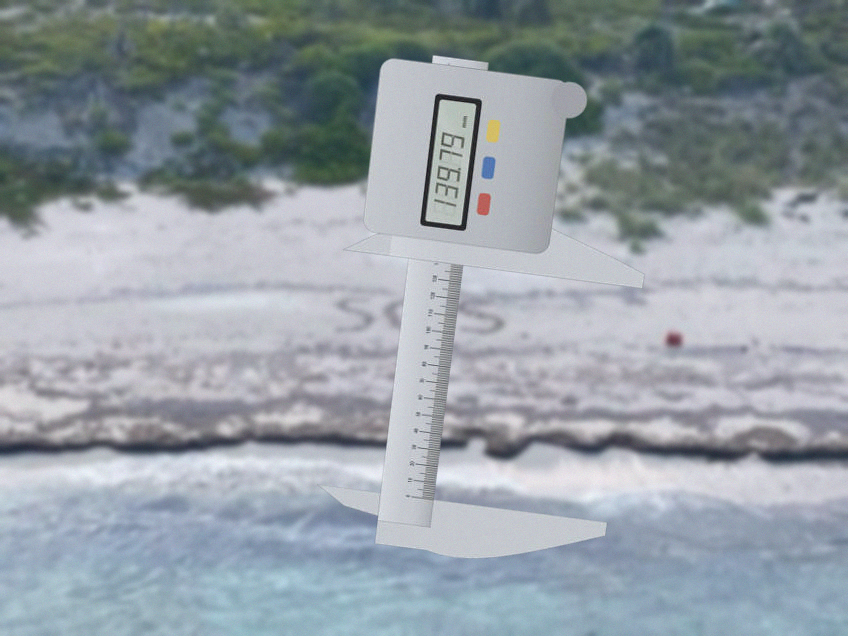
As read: 139.79 mm
